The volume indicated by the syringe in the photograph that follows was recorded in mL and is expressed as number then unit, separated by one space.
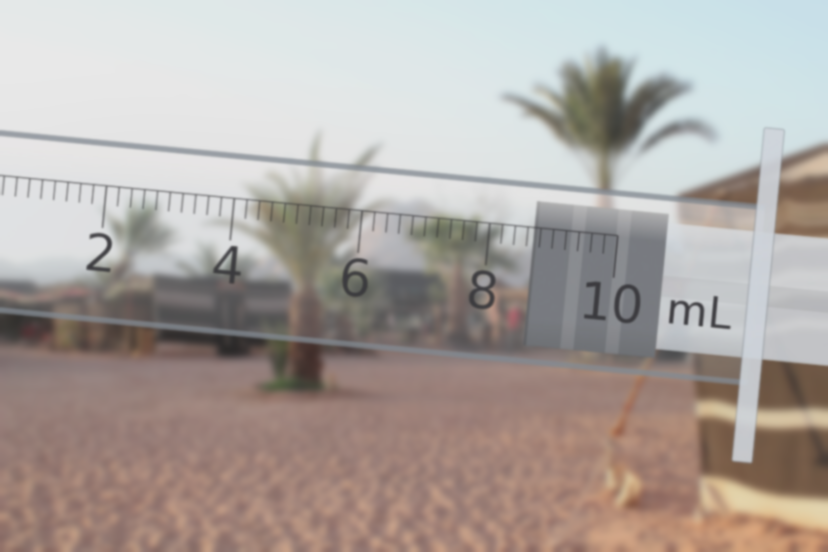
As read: 8.7 mL
